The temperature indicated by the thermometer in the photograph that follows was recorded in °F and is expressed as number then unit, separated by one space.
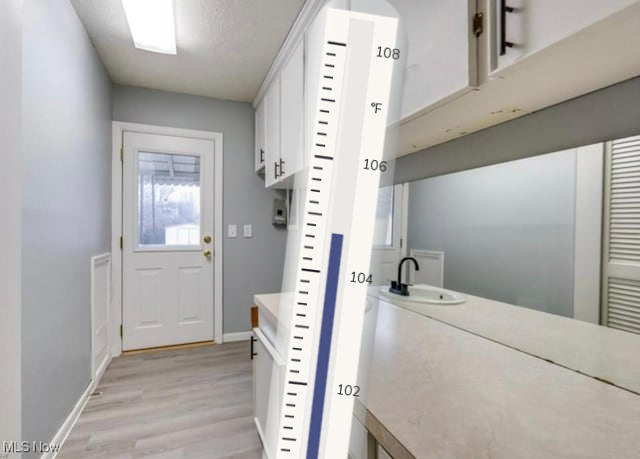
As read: 104.7 °F
